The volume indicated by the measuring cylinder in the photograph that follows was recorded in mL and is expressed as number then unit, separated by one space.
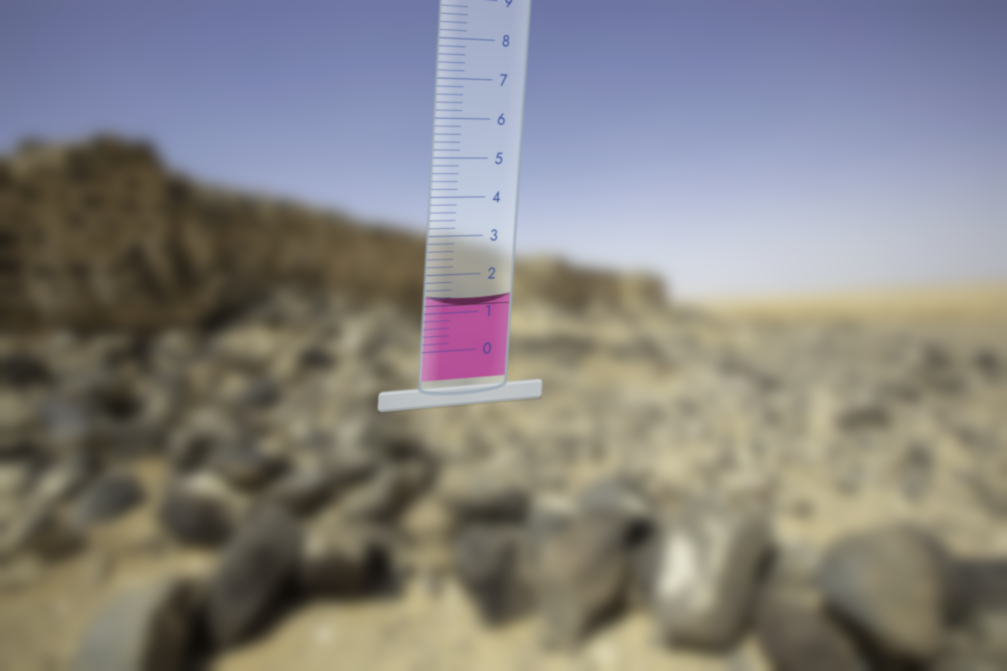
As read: 1.2 mL
